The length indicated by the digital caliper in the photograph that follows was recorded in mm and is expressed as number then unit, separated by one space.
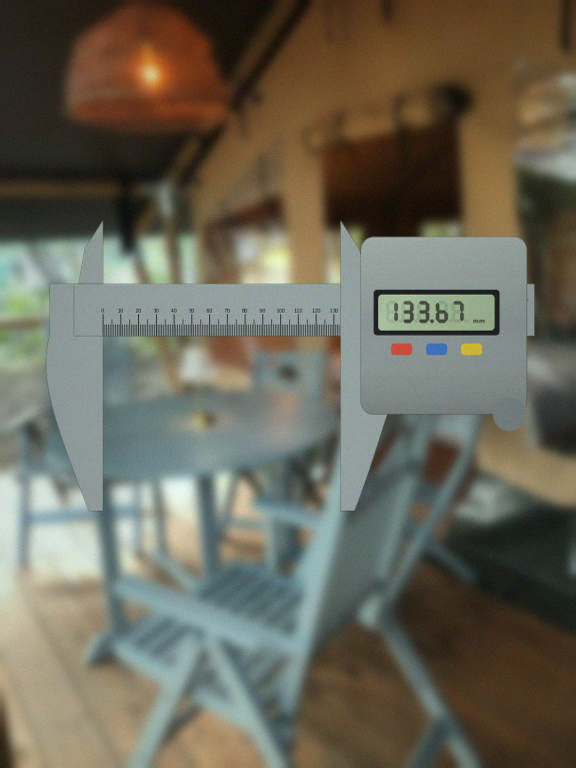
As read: 133.67 mm
